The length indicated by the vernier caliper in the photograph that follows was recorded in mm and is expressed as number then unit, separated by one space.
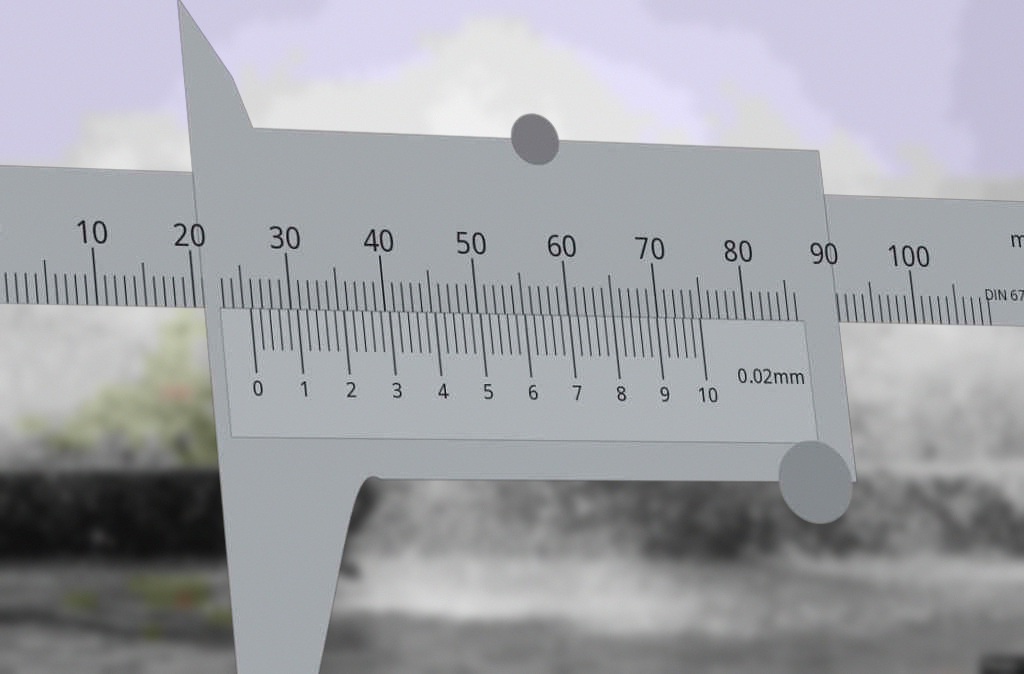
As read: 25.8 mm
